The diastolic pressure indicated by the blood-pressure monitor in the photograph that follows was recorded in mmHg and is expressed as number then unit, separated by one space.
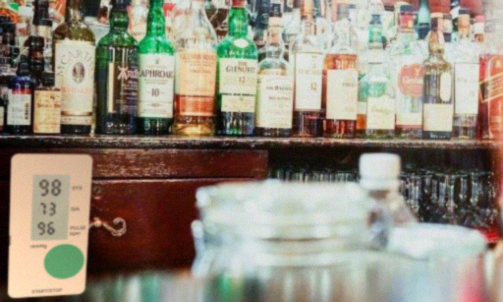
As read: 73 mmHg
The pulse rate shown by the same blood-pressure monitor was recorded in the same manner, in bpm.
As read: 96 bpm
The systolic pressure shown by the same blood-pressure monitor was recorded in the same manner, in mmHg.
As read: 98 mmHg
